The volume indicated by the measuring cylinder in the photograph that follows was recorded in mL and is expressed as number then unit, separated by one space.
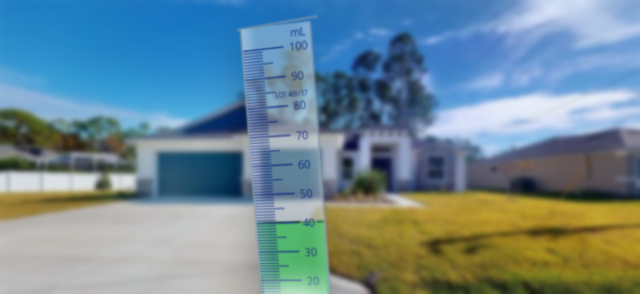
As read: 40 mL
